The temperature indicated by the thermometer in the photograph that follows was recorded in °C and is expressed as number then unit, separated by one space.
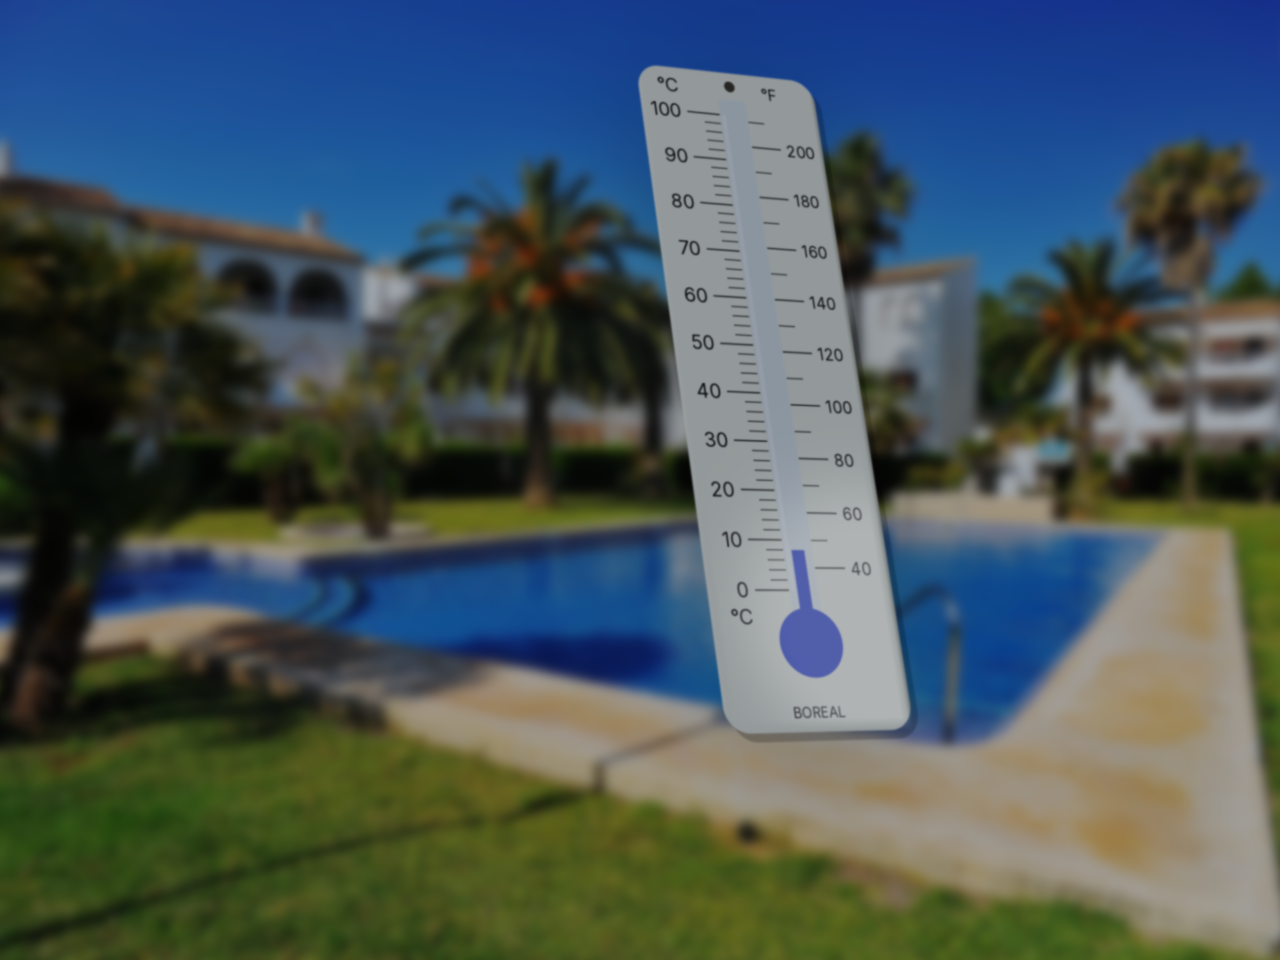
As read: 8 °C
